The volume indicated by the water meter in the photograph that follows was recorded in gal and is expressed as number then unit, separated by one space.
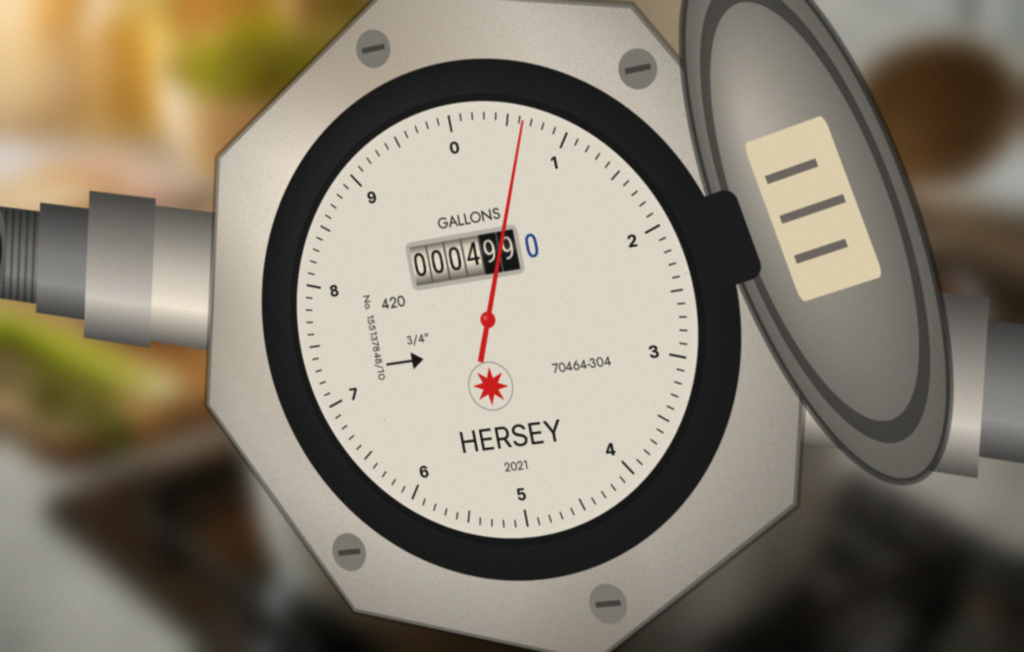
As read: 4990.6 gal
